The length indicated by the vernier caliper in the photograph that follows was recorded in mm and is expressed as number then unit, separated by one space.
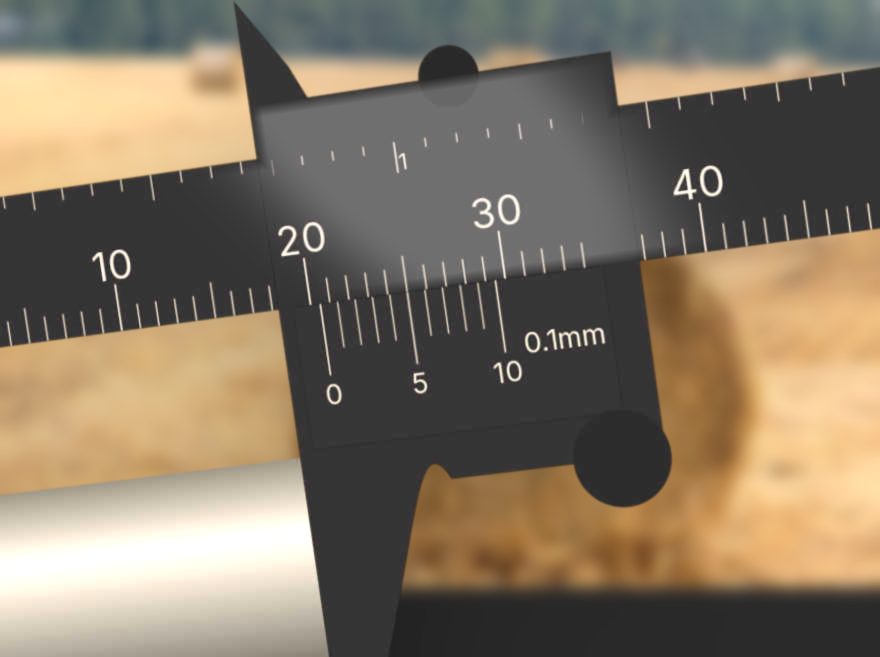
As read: 20.5 mm
